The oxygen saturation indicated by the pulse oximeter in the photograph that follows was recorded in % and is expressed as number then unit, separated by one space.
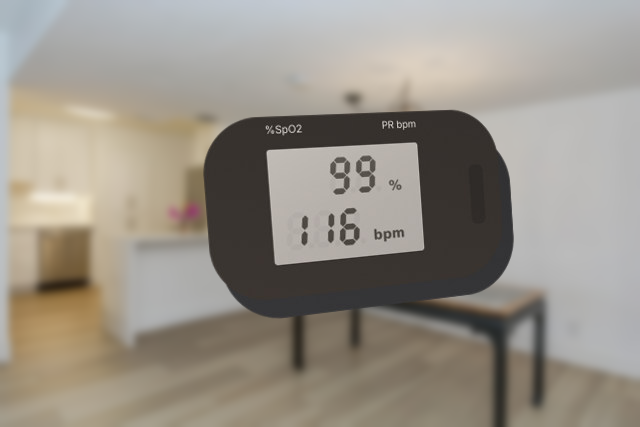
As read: 99 %
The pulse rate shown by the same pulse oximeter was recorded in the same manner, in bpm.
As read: 116 bpm
